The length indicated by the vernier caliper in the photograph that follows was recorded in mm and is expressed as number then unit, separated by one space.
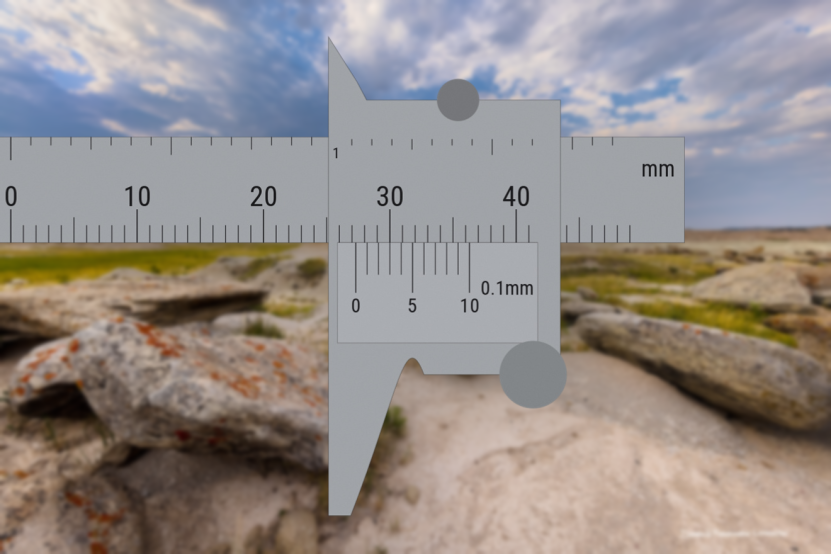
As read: 27.3 mm
